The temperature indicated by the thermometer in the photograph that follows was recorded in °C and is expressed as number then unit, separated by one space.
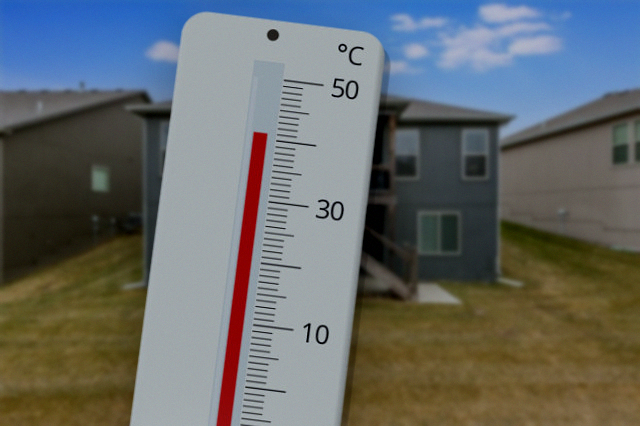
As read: 41 °C
